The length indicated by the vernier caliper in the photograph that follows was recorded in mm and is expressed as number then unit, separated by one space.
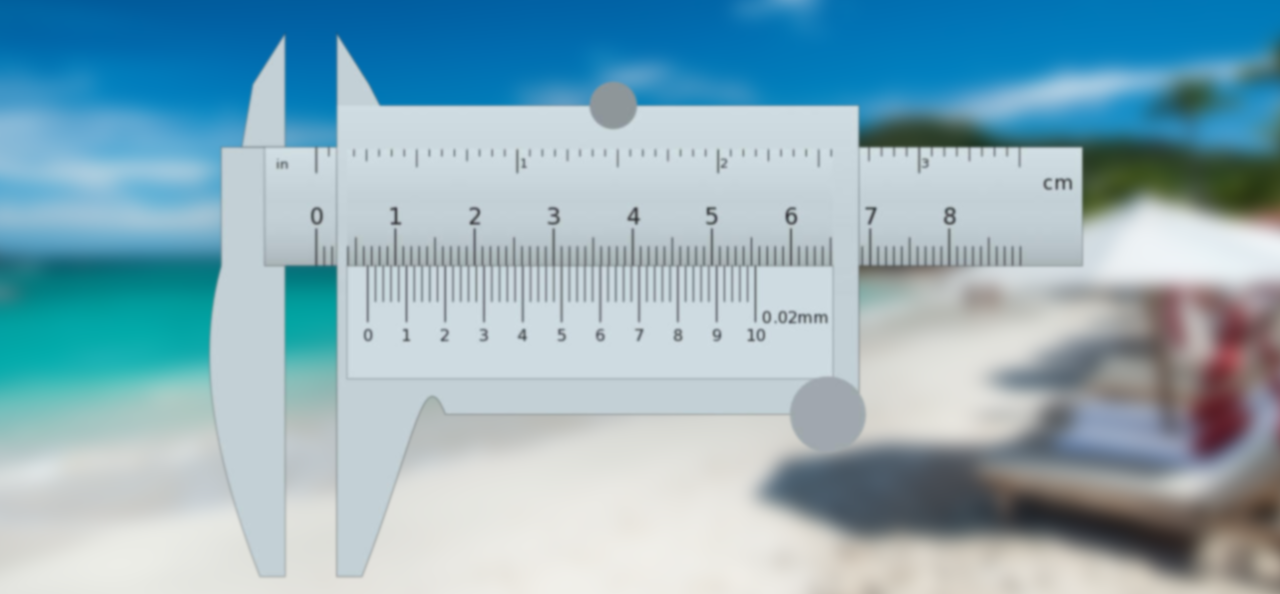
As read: 6.5 mm
